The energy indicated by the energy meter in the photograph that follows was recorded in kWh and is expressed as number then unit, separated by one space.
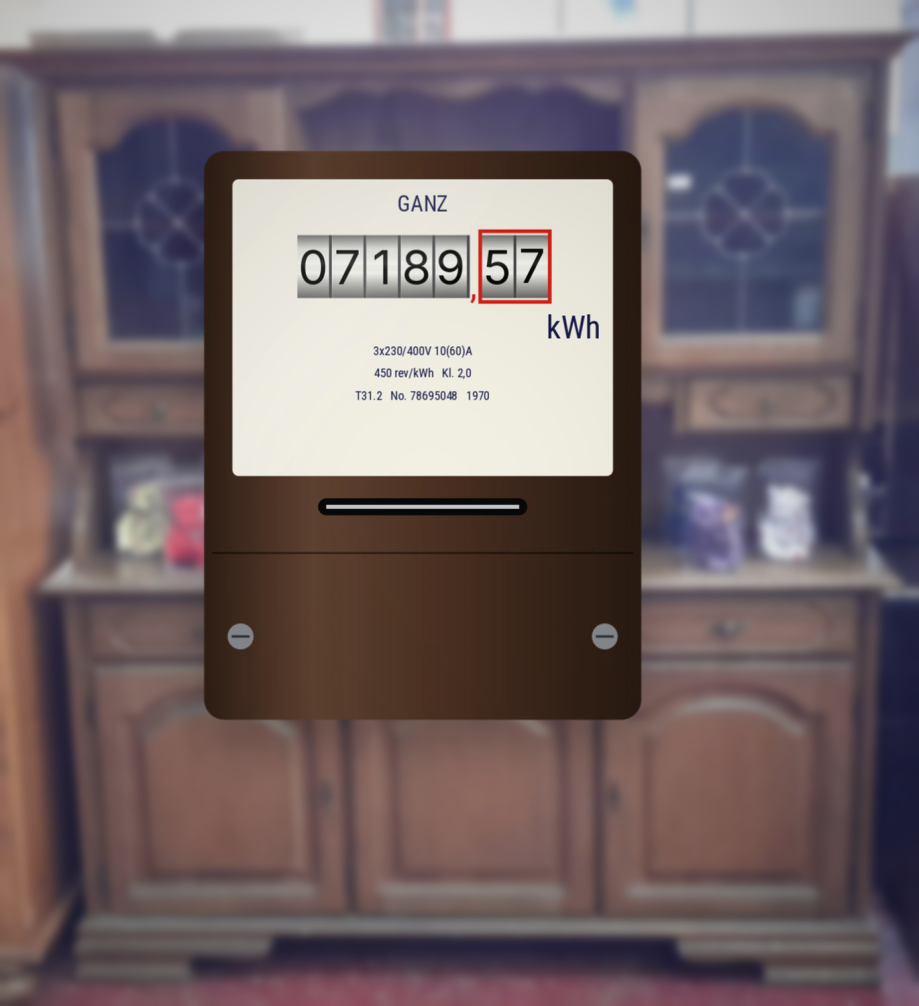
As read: 7189.57 kWh
